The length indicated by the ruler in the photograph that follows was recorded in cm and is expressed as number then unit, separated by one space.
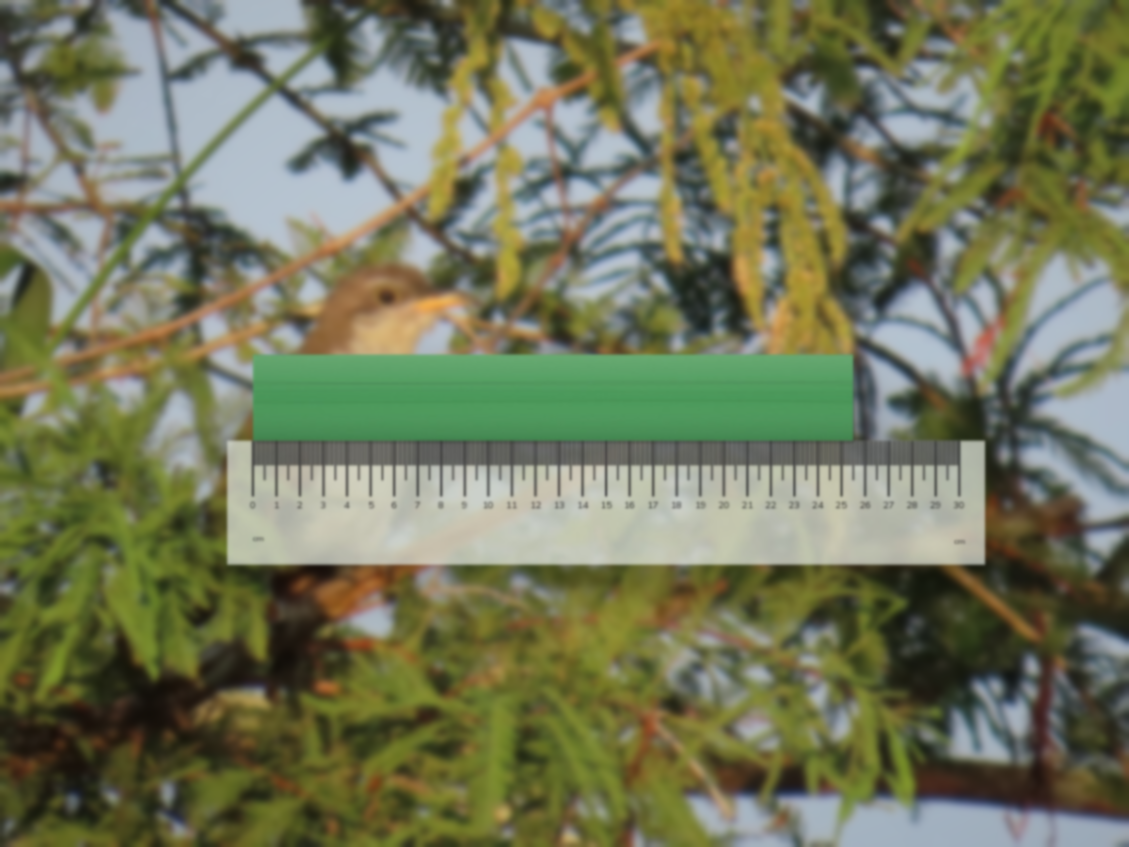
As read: 25.5 cm
